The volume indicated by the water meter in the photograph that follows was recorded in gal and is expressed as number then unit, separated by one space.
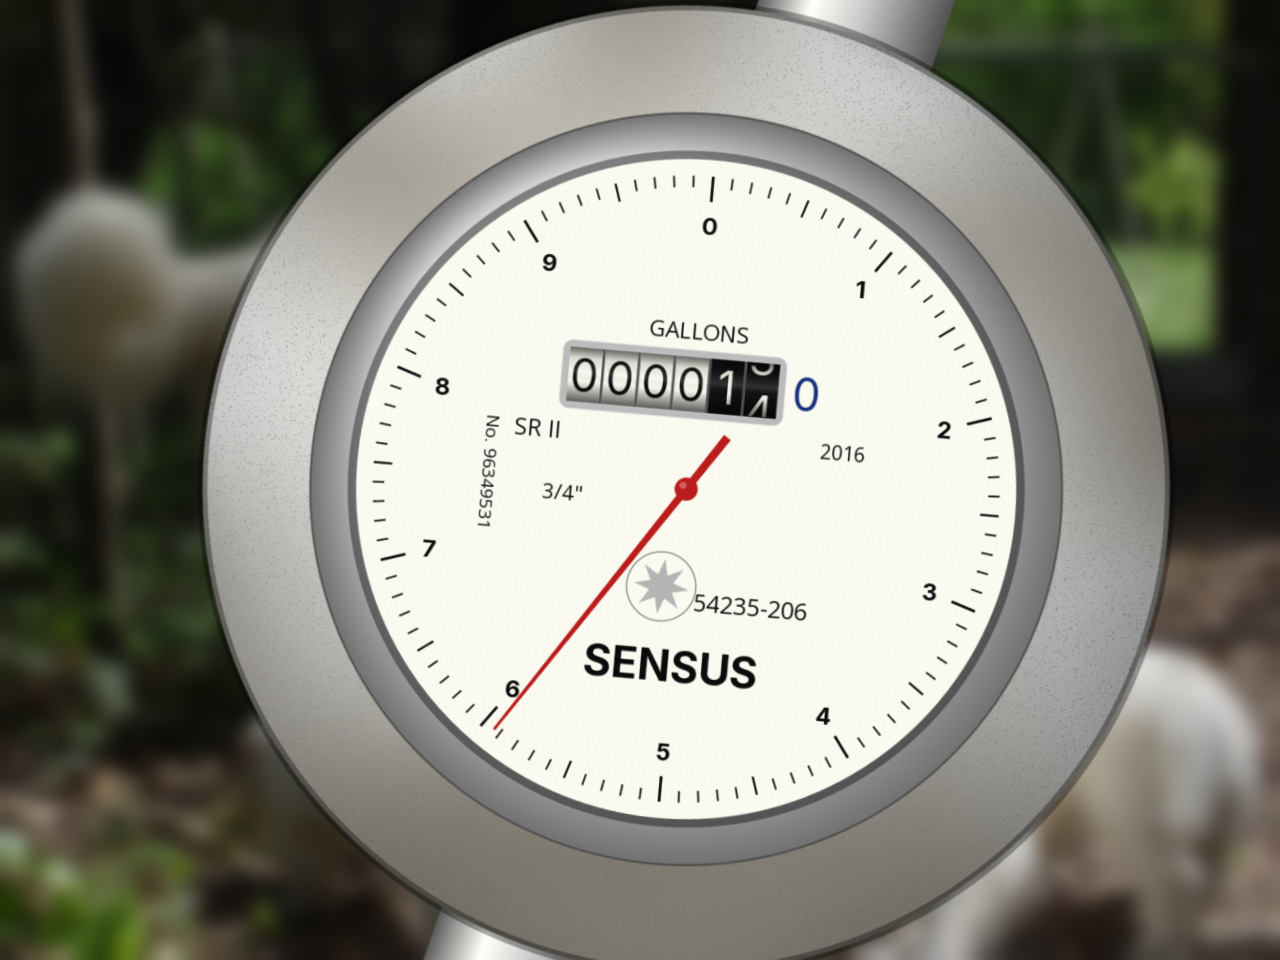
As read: 135.9 gal
